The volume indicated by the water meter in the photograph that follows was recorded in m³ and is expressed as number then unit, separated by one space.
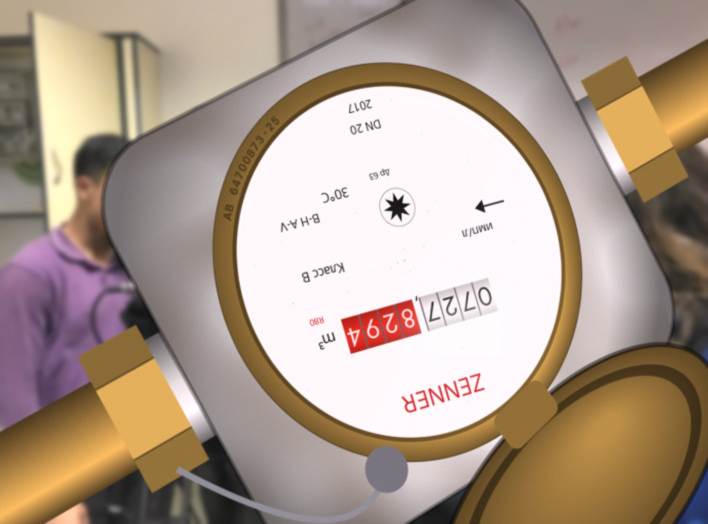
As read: 727.8294 m³
